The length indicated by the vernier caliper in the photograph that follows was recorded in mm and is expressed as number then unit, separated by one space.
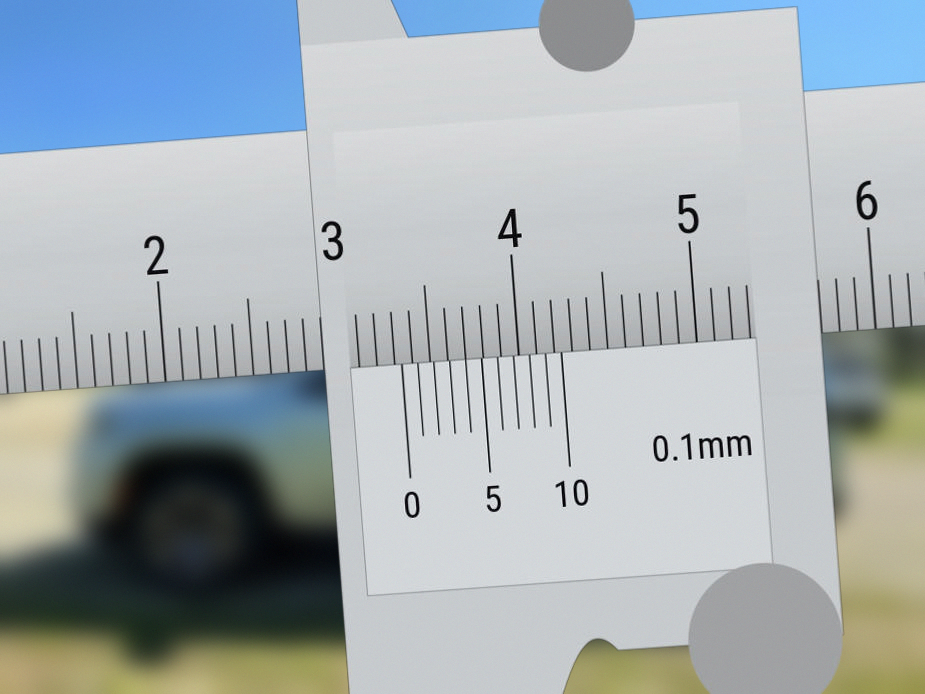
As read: 33.4 mm
